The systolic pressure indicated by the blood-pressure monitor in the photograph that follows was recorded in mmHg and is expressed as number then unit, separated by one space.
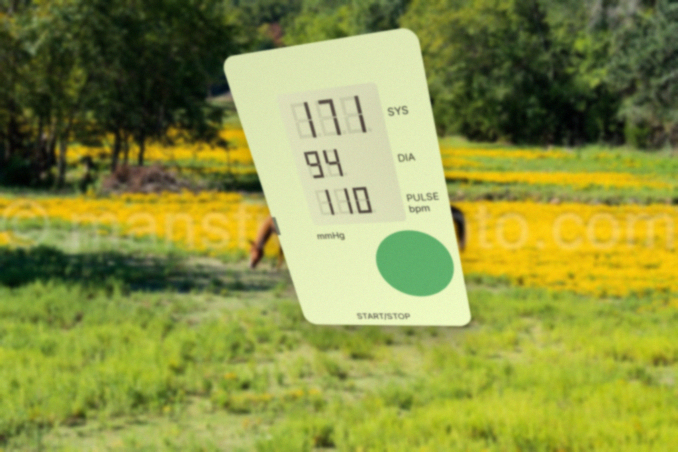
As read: 171 mmHg
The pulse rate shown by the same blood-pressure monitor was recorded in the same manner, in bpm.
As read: 110 bpm
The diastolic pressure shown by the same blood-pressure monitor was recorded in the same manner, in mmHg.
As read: 94 mmHg
